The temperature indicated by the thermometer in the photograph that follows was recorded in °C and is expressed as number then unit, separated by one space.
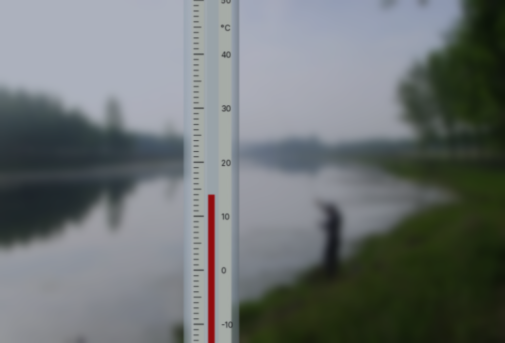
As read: 14 °C
